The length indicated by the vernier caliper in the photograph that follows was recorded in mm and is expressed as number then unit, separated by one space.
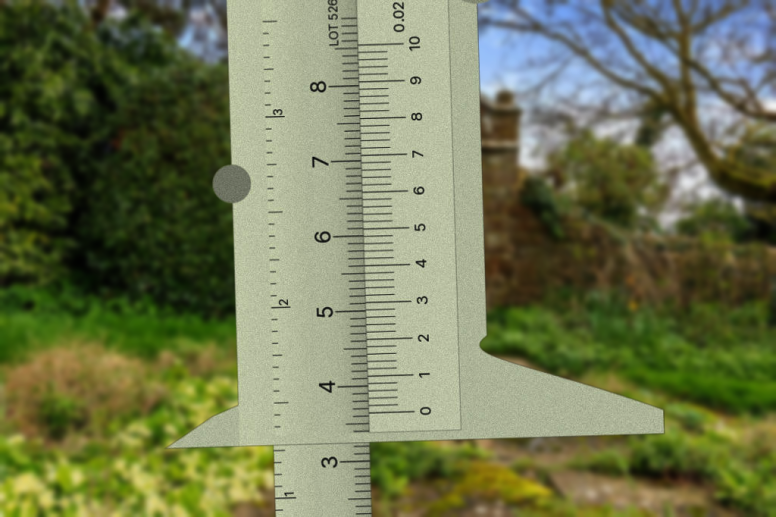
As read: 36.4 mm
